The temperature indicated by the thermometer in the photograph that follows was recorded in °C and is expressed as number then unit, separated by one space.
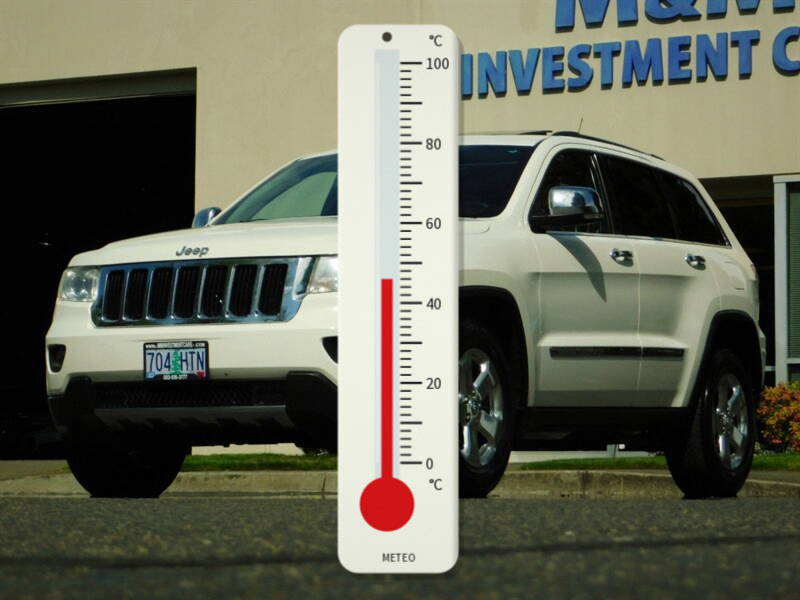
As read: 46 °C
